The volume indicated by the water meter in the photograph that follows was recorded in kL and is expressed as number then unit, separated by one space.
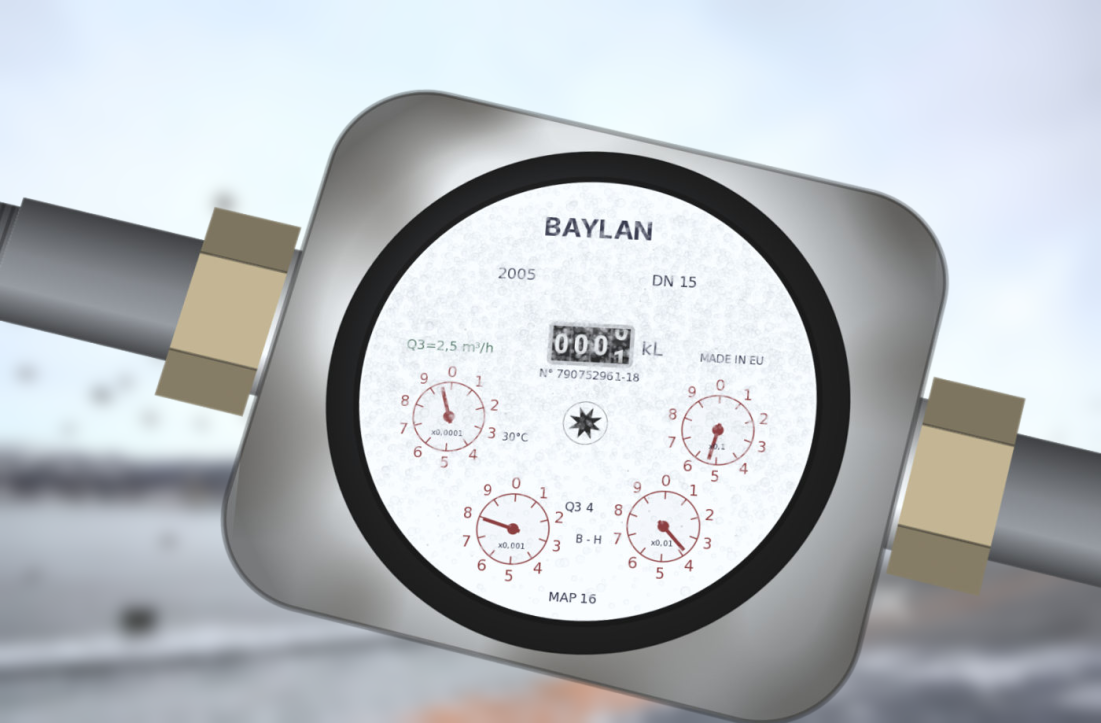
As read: 0.5379 kL
